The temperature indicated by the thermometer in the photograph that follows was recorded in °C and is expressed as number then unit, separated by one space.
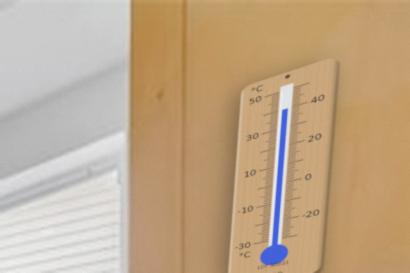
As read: 40 °C
